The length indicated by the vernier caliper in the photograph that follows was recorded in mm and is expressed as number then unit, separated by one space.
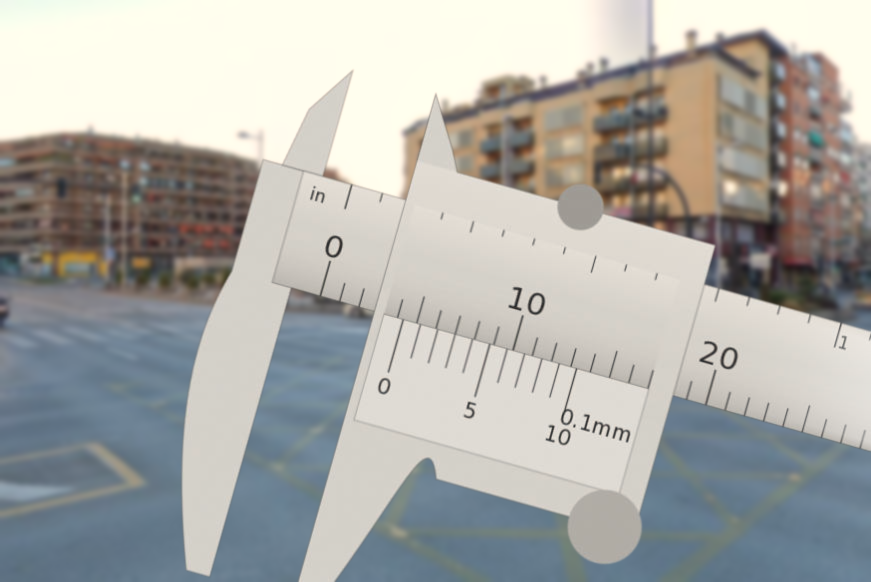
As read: 4.3 mm
